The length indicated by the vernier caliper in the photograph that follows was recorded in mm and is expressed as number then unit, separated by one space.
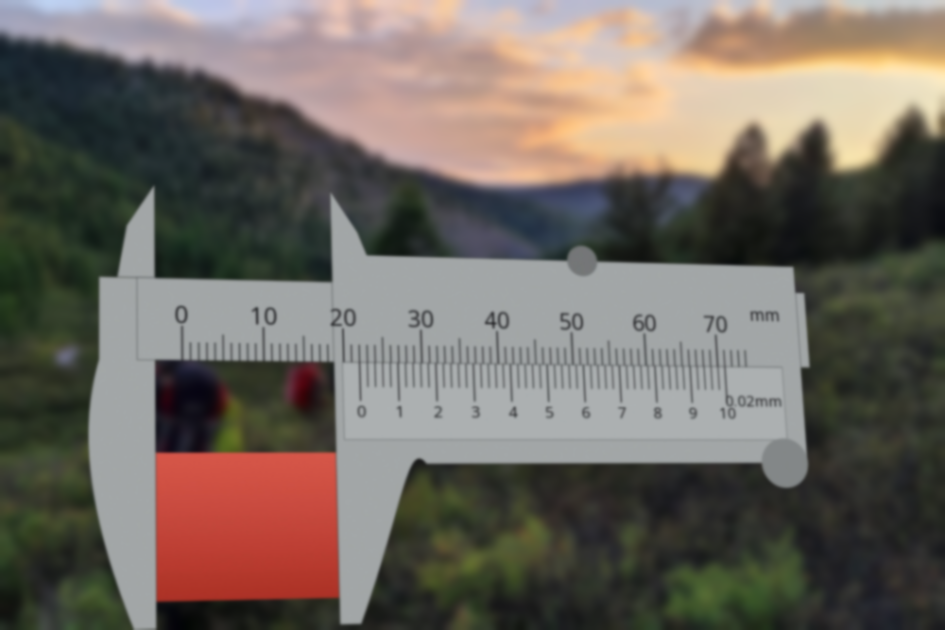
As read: 22.0 mm
